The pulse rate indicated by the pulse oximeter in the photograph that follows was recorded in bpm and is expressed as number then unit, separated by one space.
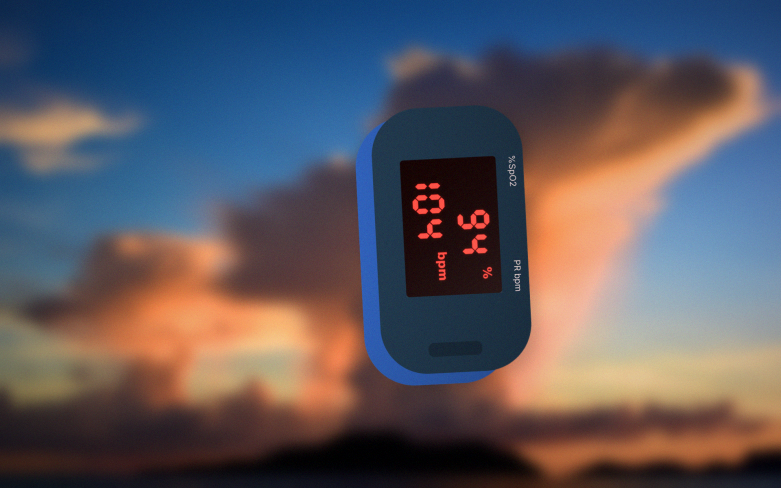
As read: 104 bpm
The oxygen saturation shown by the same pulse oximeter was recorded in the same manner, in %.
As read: 94 %
